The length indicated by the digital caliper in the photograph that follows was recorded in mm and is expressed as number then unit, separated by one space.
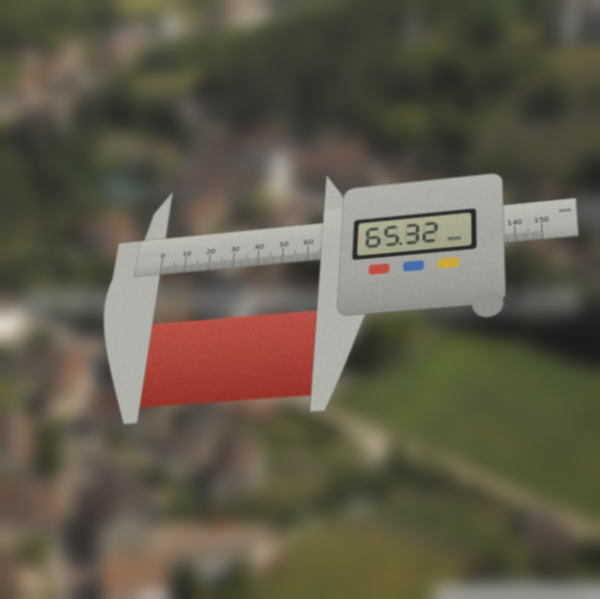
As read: 65.32 mm
